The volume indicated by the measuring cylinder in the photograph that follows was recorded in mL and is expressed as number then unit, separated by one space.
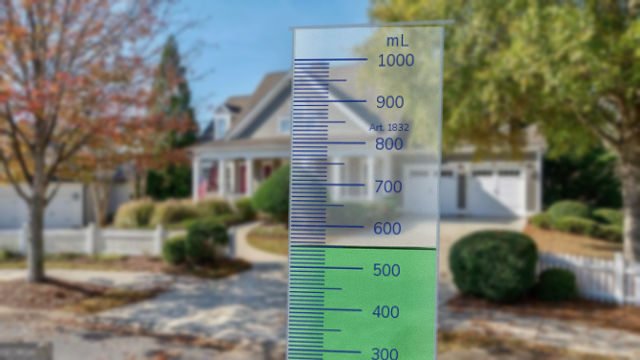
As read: 550 mL
